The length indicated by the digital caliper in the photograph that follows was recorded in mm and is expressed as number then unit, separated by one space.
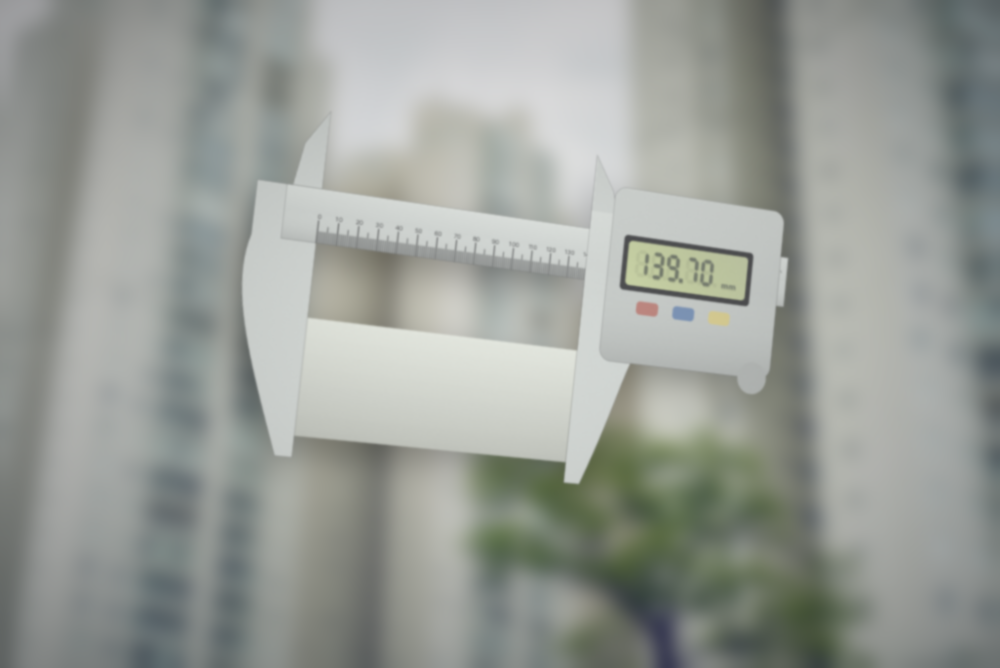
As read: 139.70 mm
